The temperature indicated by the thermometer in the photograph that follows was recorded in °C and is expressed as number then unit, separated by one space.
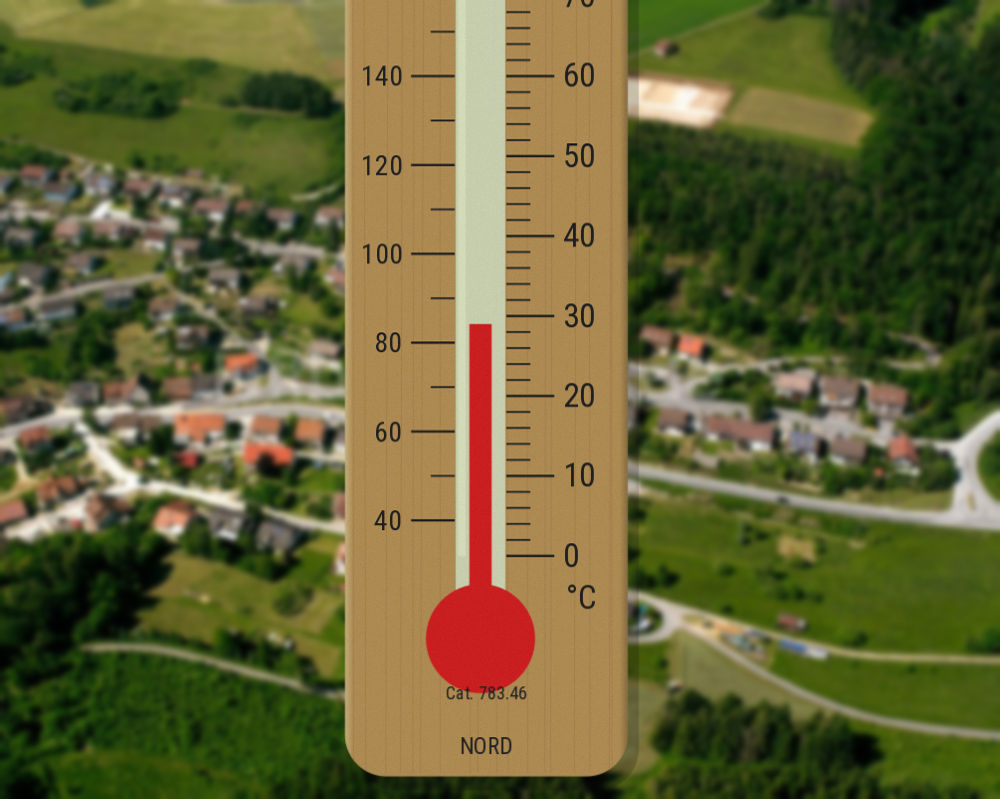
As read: 29 °C
